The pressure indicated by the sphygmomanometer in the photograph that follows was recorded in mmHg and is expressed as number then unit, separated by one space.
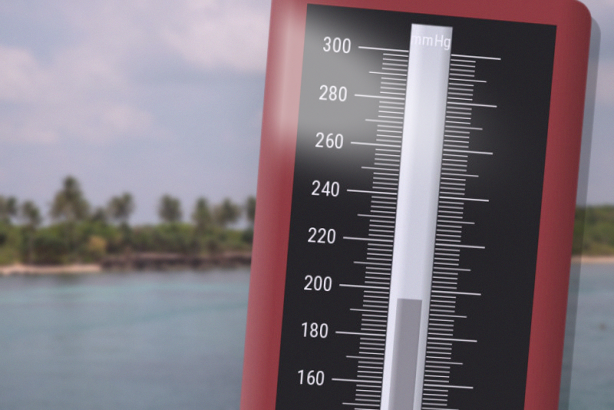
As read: 196 mmHg
